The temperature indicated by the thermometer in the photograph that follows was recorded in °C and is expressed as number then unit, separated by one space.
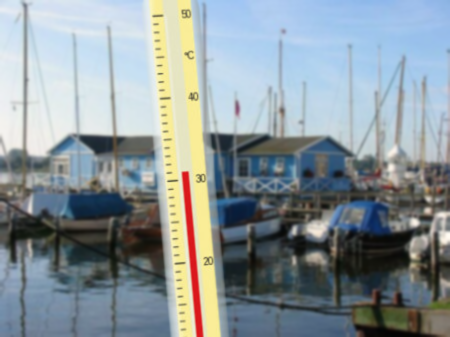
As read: 31 °C
